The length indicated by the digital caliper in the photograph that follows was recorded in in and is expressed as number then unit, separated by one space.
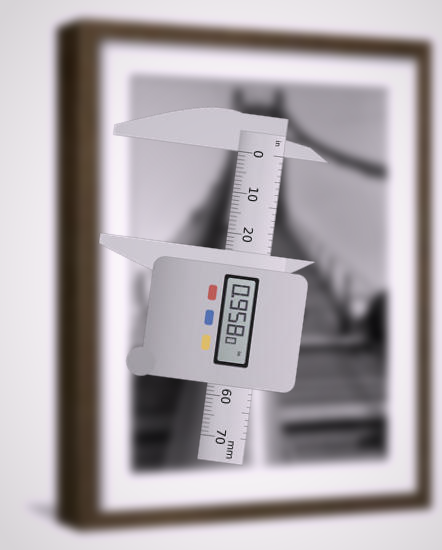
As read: 0.9580 in
